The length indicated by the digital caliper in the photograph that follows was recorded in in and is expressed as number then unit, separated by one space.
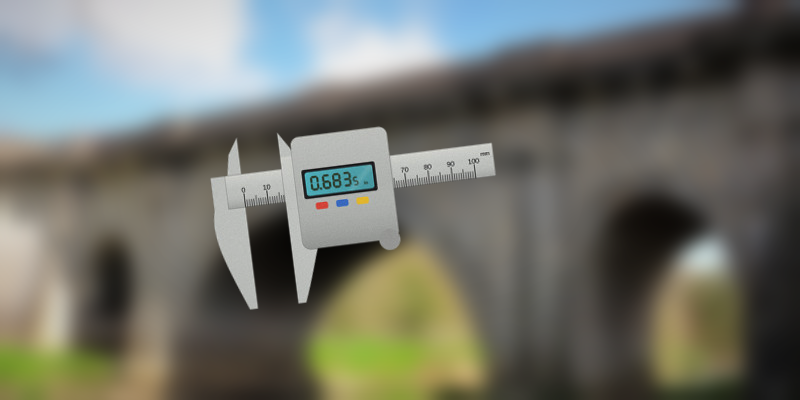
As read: 0.6835 in
